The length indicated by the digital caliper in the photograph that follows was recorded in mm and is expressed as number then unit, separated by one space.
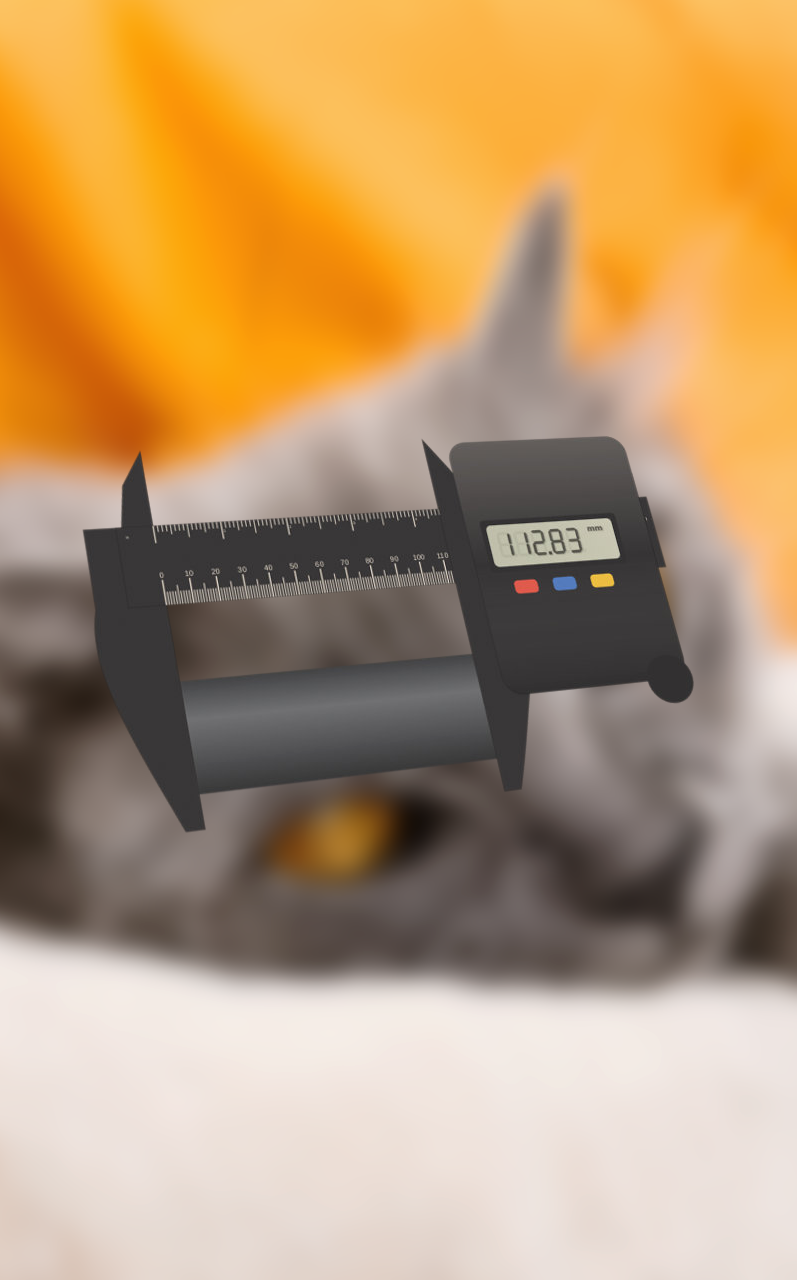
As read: 112.83 mm
